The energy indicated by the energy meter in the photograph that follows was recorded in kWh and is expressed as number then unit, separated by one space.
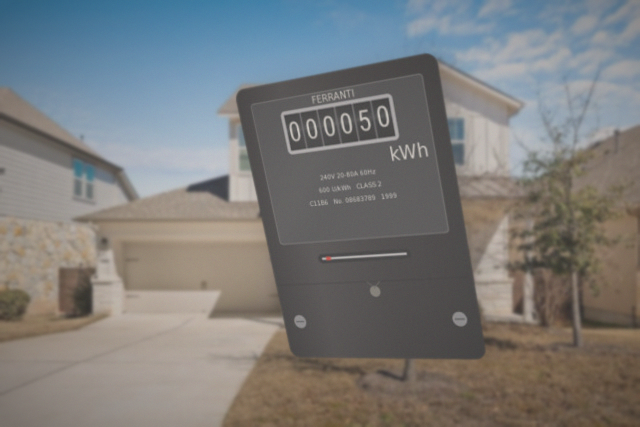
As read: 50 kWh
